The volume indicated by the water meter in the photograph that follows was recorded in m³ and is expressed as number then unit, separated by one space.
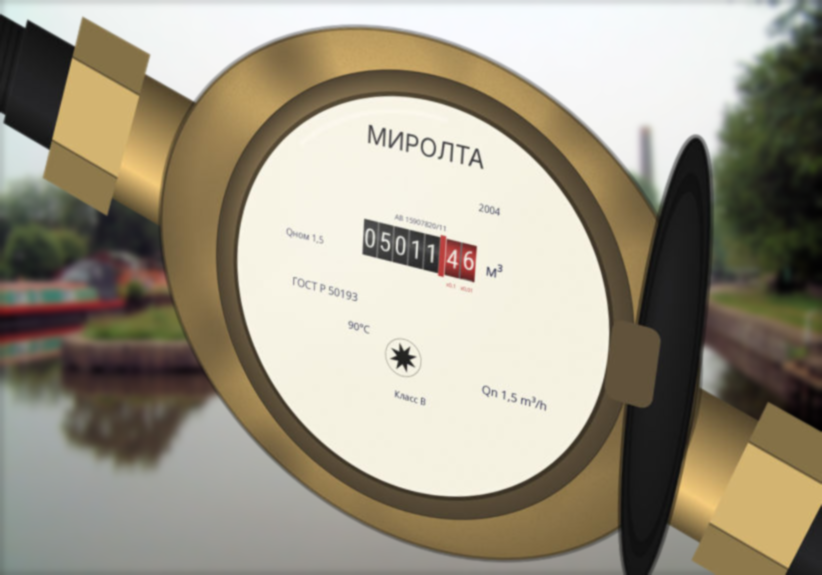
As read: 5011.46 m³
